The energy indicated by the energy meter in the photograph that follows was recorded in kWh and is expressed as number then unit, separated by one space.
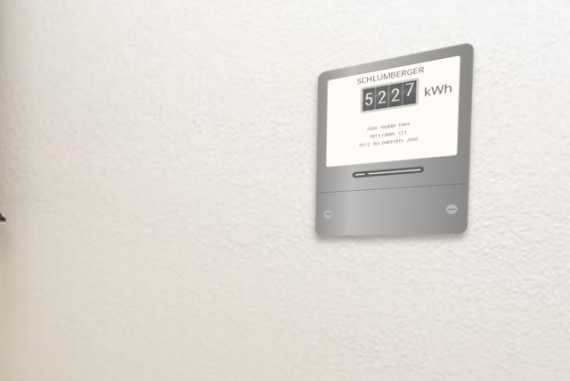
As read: 5227 kWh
